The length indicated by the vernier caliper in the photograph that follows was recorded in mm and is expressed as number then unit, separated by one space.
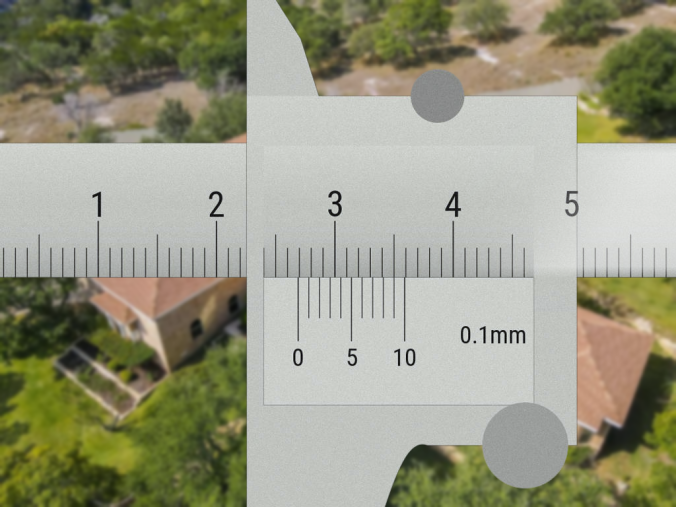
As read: 26.9 mm
